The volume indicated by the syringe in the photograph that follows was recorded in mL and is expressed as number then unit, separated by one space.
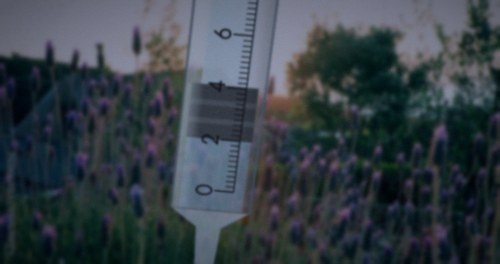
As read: 2 mL
